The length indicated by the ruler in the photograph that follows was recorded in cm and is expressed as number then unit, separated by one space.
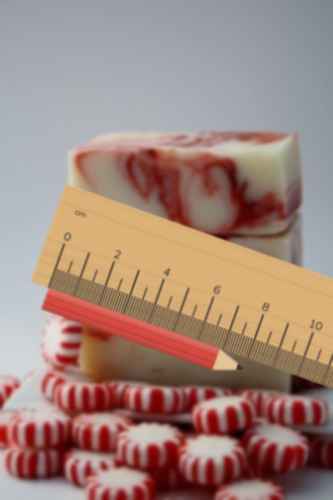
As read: 8 cm
